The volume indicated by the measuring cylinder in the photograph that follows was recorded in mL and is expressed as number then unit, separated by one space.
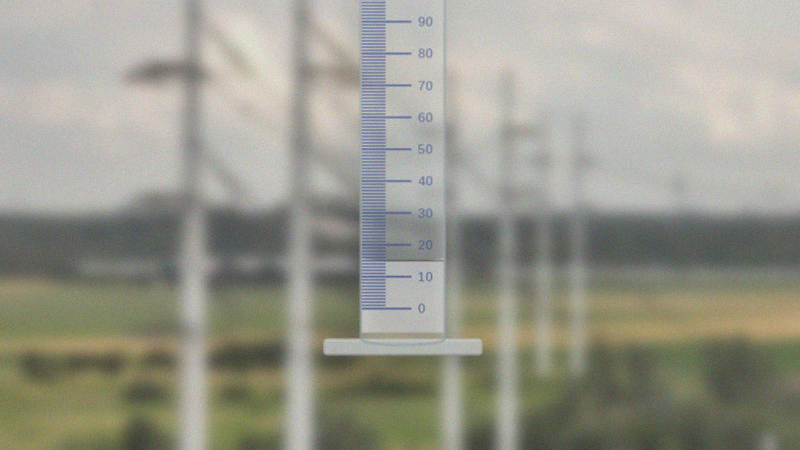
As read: 15 mL
